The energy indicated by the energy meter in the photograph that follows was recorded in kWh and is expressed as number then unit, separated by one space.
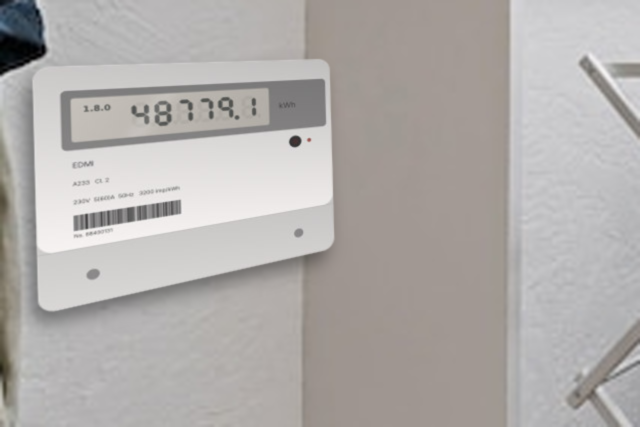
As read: 48779.1 kWh
